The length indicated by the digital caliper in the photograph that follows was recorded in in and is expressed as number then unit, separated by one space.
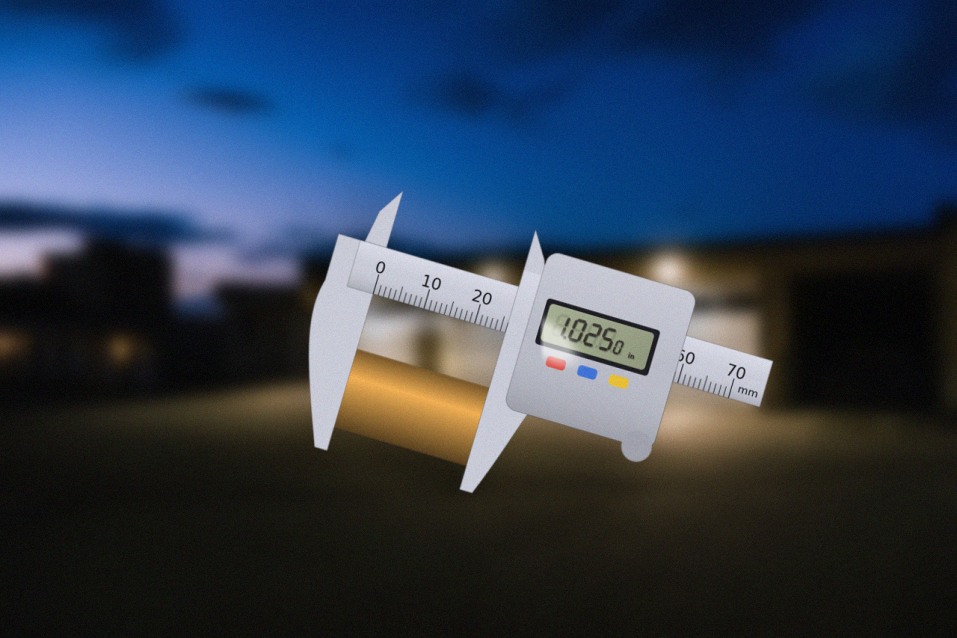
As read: 1.0250 in
